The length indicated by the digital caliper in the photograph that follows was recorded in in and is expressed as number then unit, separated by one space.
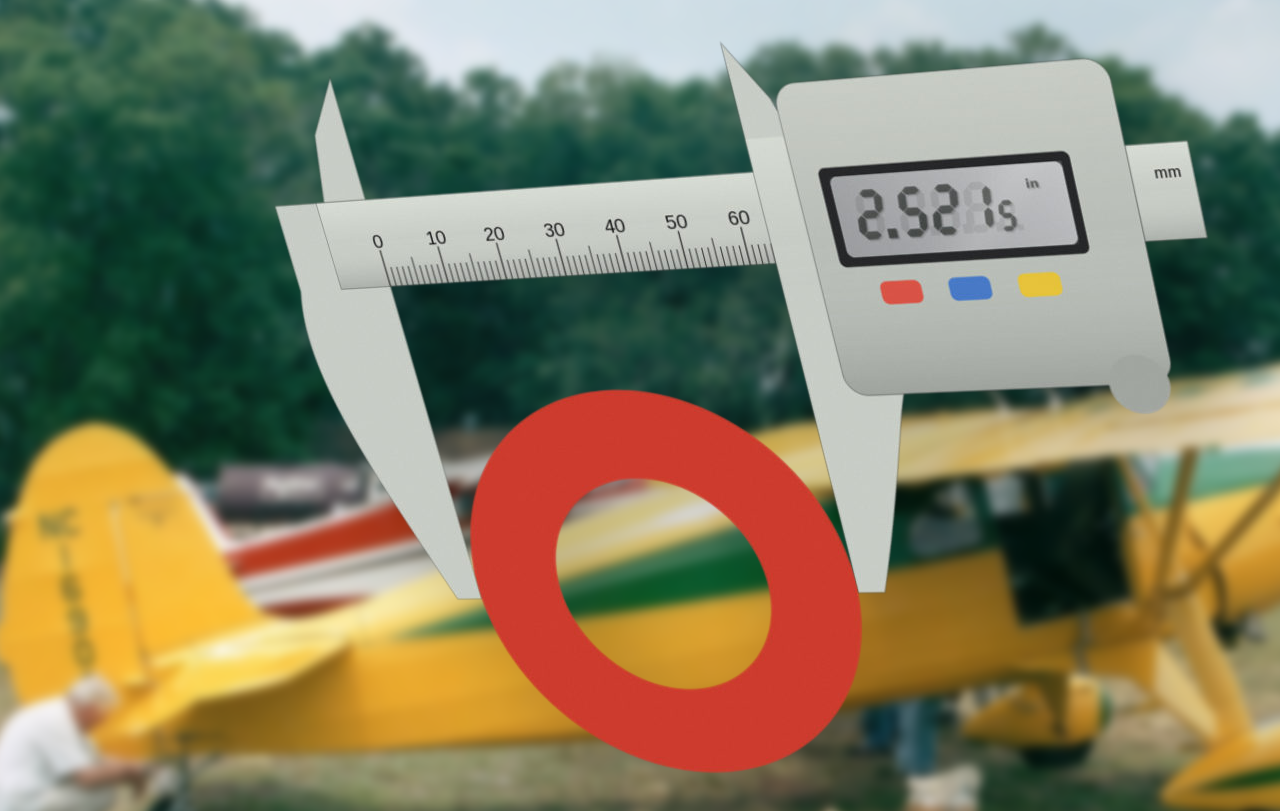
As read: 2.5215 in
